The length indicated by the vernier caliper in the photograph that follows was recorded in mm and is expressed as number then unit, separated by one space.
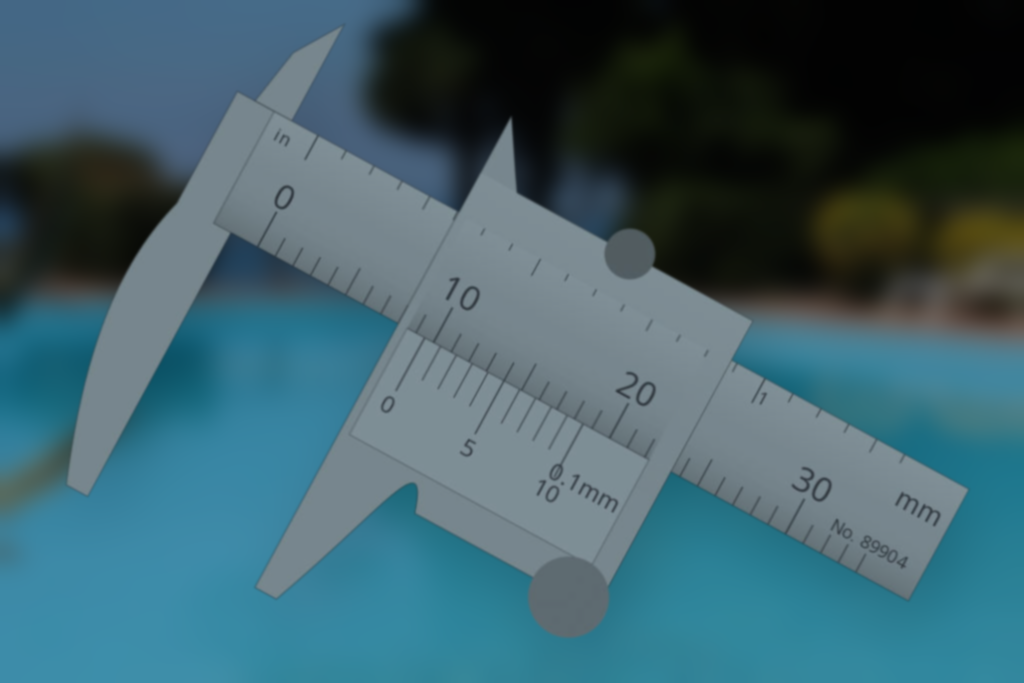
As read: 9.5 mm
